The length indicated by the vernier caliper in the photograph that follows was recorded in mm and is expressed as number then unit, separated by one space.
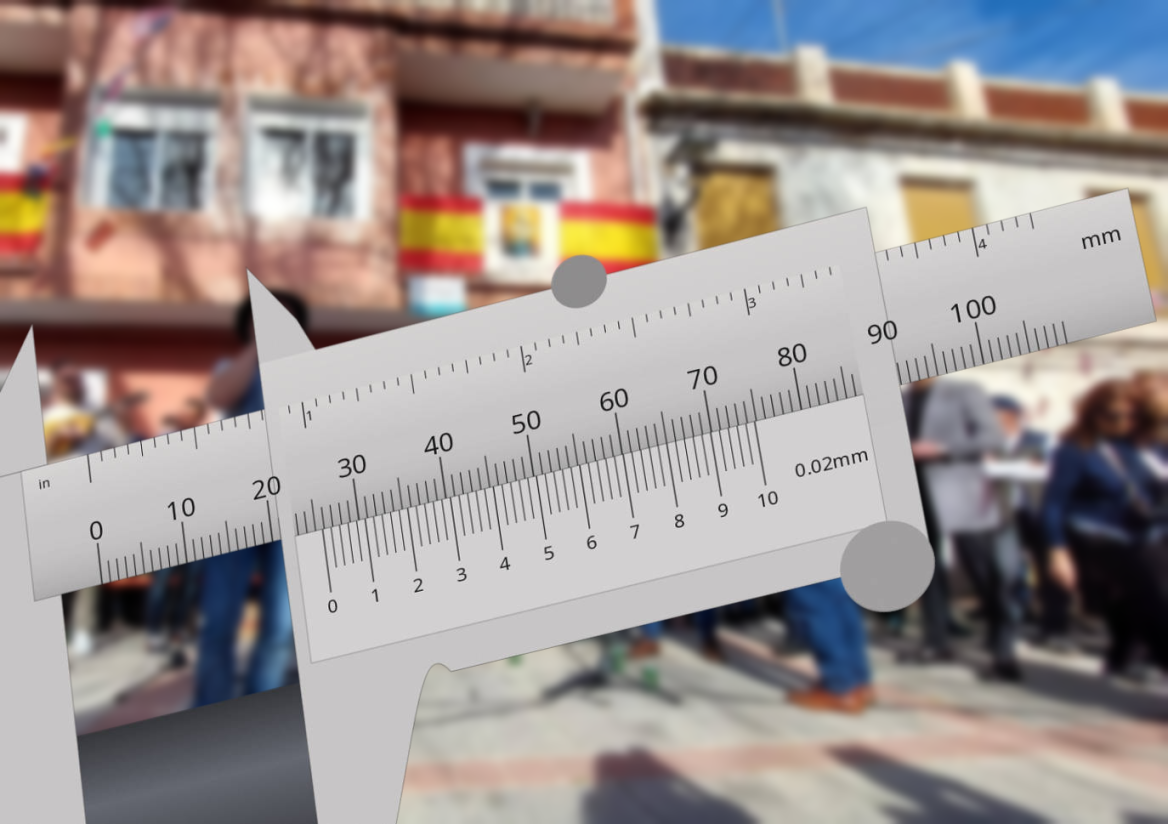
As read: 25.8 mm
